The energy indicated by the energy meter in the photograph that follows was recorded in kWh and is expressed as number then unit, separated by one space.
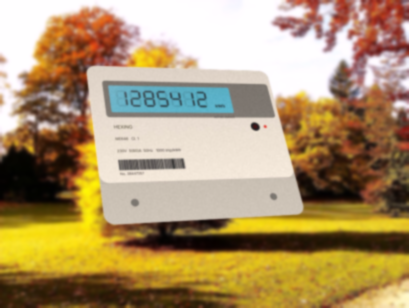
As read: 1285412 kWh
